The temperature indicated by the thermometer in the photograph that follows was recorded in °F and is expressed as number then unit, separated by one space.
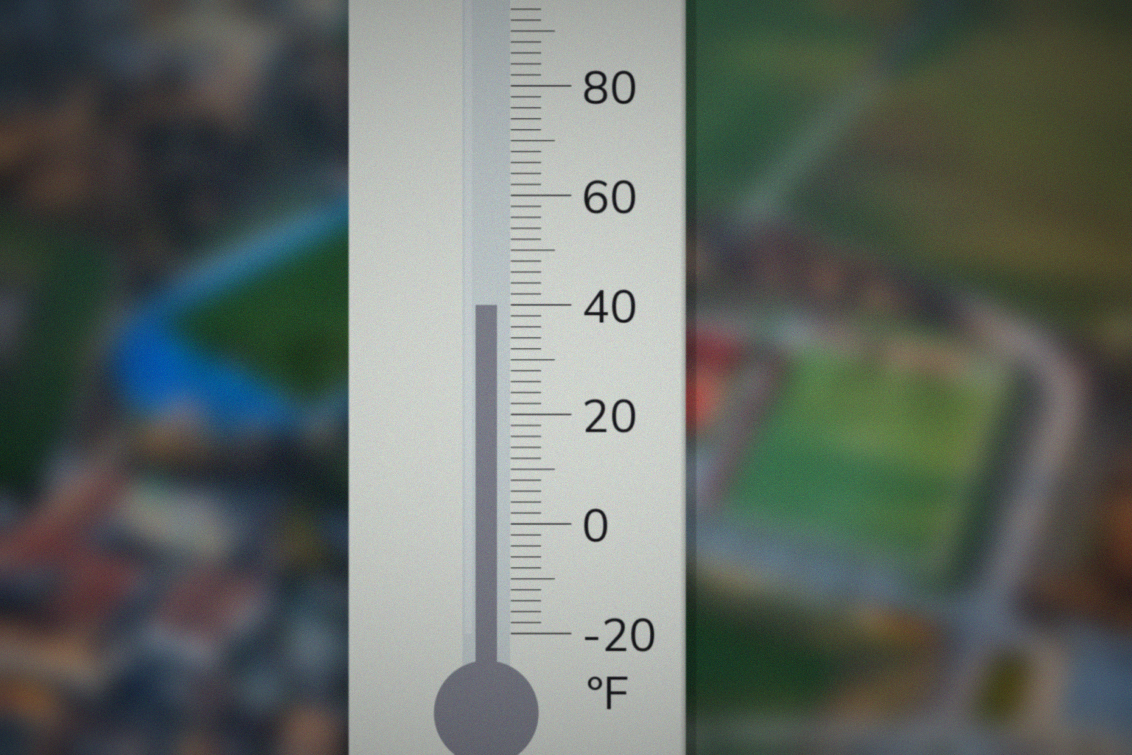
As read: 40 °F
